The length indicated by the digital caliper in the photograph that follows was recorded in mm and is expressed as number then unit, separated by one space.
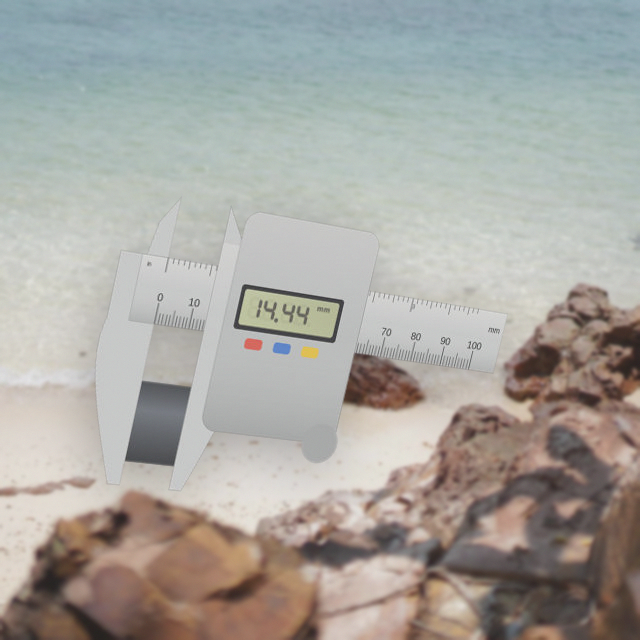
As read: 14.44 mm
